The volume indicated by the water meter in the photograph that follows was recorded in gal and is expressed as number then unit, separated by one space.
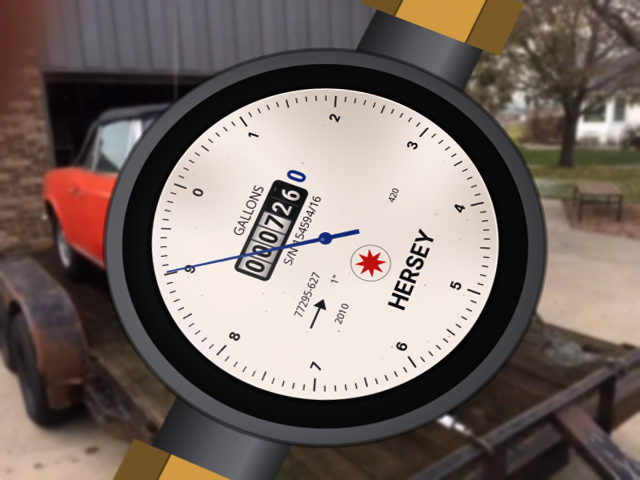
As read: 7259.0 gal
